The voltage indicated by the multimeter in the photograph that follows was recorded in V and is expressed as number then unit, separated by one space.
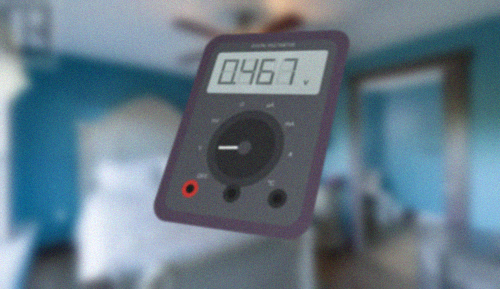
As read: 0.467 V
